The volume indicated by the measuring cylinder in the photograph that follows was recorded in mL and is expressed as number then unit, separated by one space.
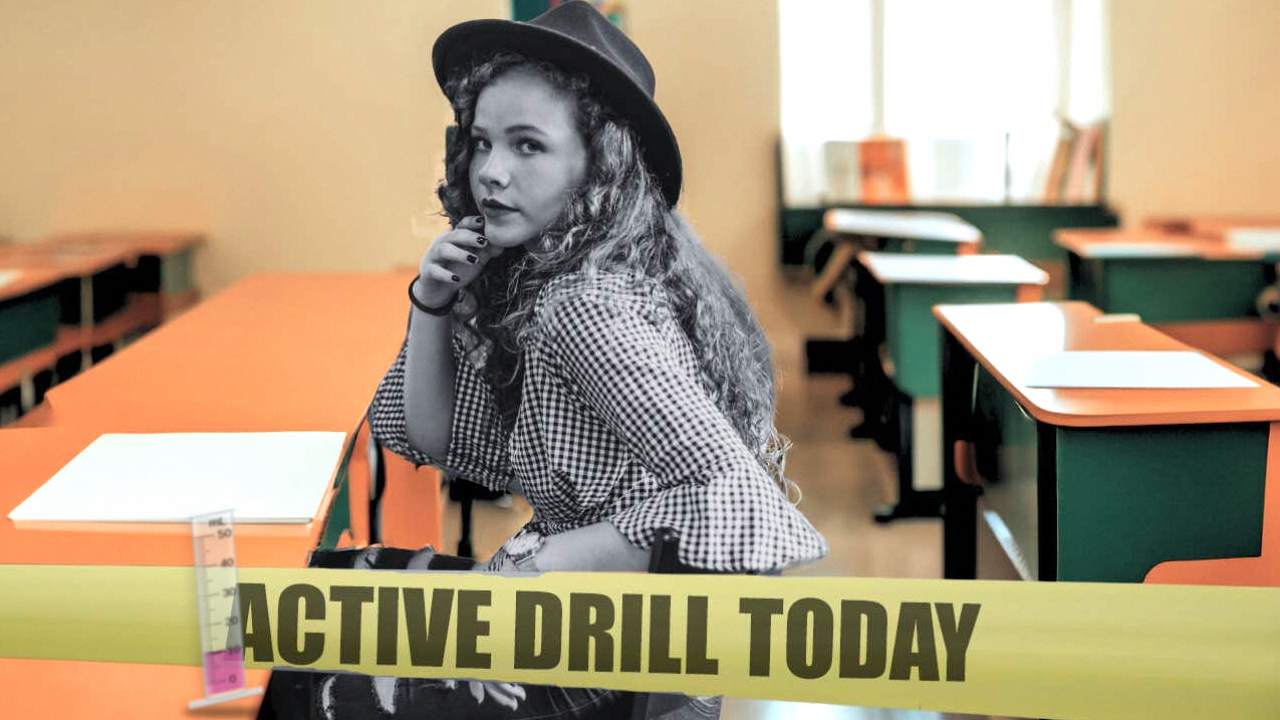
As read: 10 mL
